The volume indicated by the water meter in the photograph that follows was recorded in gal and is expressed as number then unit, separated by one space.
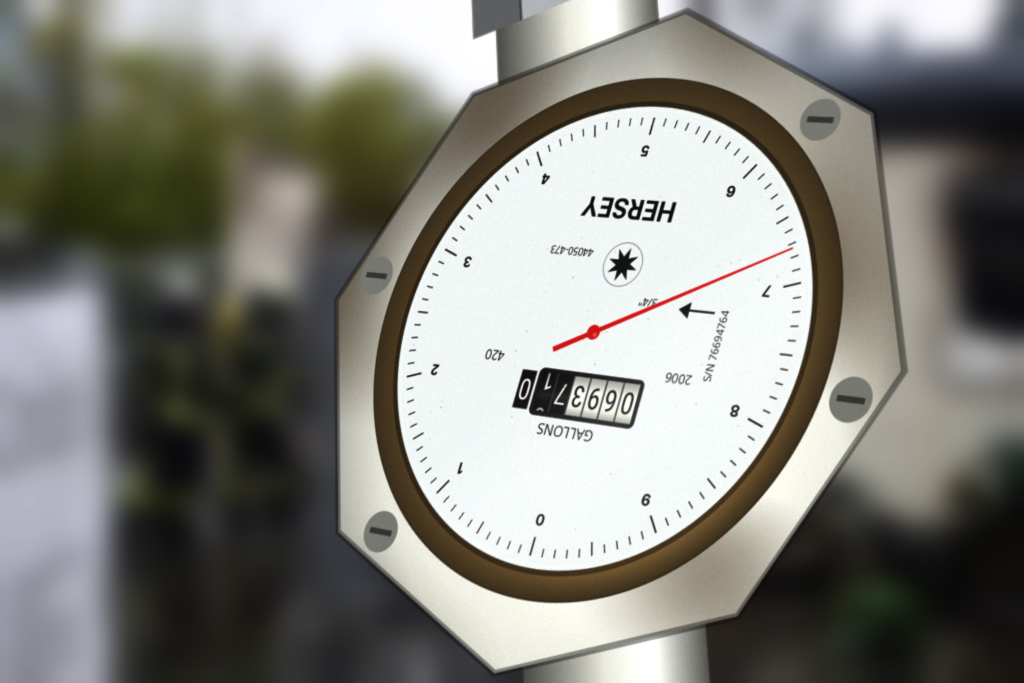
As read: 693706.7 gal
